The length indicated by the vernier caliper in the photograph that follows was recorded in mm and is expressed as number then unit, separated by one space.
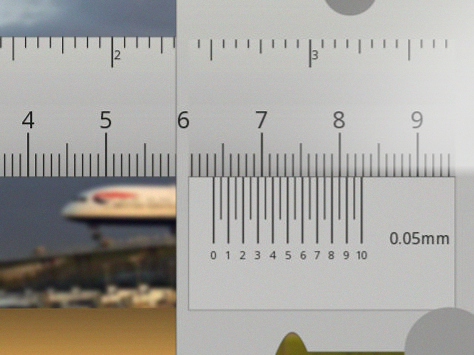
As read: 63.8 mm
